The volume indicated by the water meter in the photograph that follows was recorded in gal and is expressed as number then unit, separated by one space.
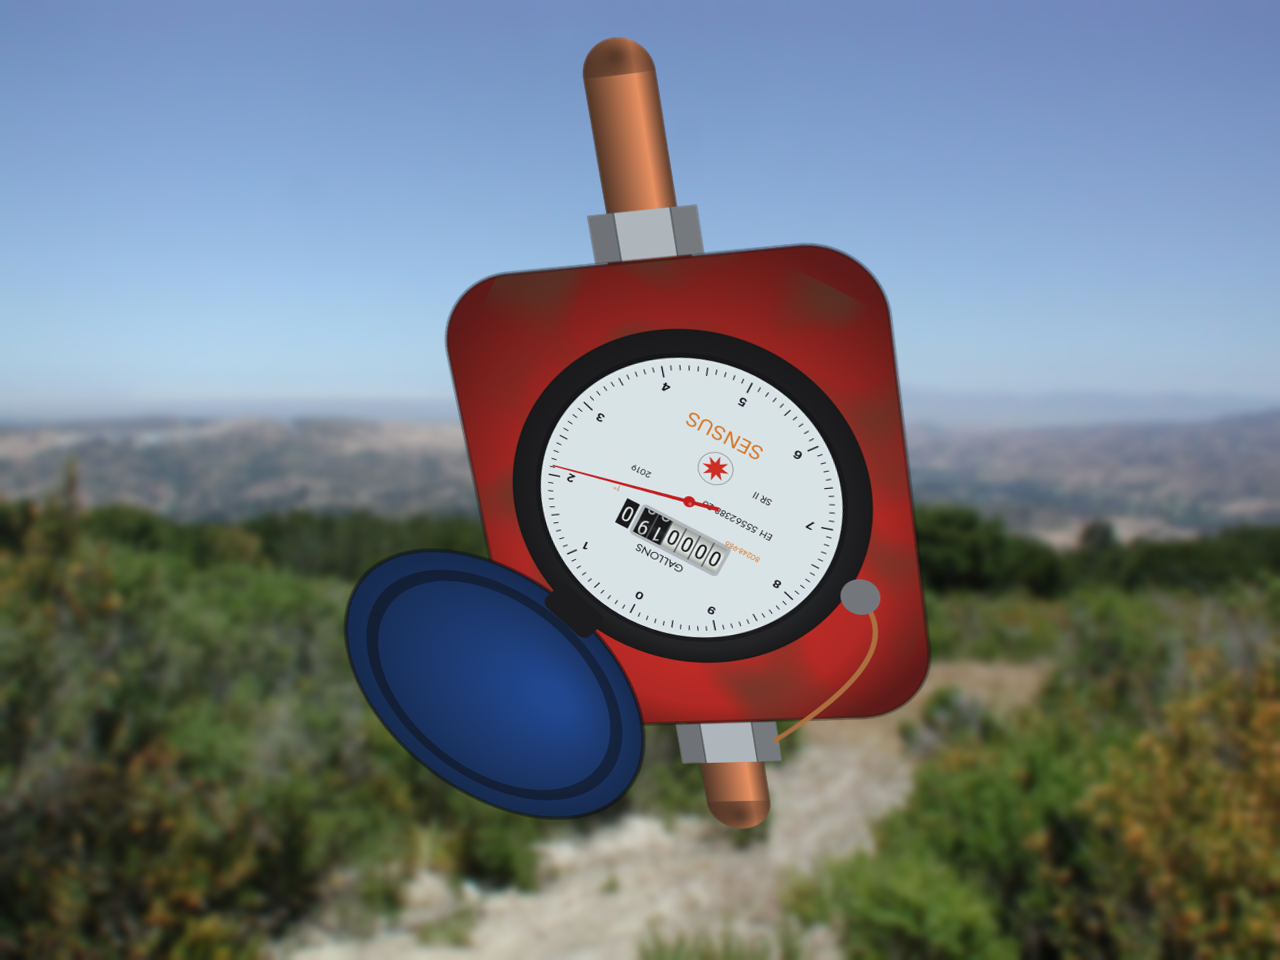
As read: 192.1 gal
